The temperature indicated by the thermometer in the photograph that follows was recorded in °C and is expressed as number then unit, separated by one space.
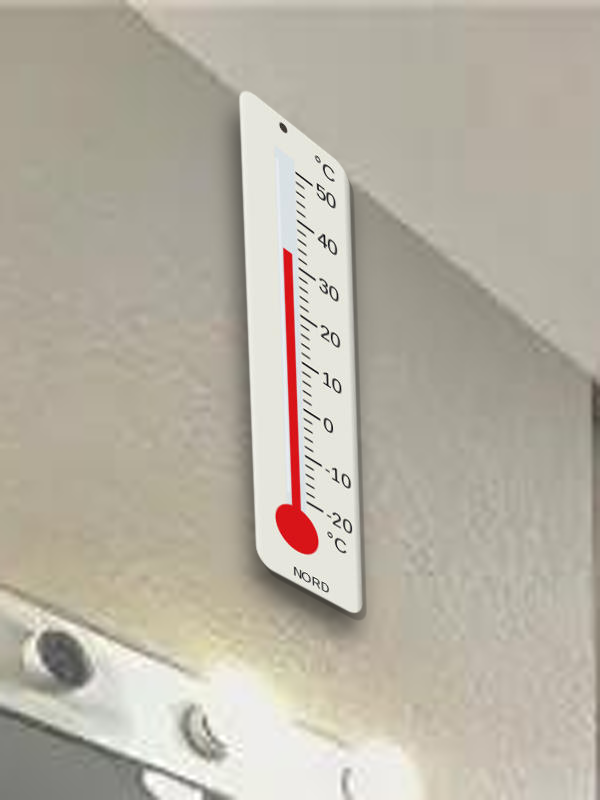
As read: 32 °C
